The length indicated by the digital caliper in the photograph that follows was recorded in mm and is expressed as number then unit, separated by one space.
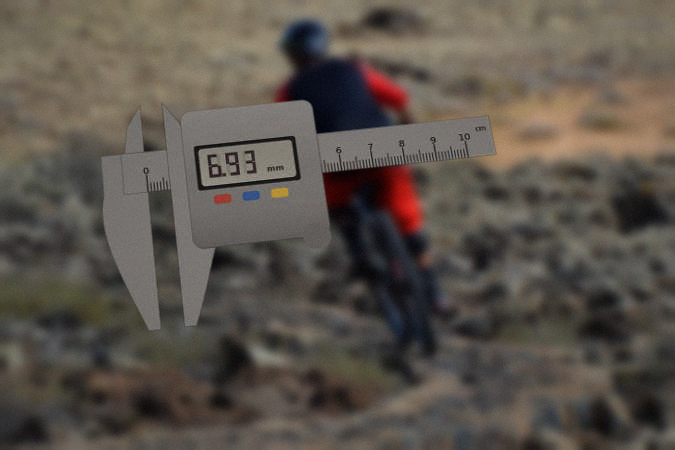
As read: 6.93 mm
